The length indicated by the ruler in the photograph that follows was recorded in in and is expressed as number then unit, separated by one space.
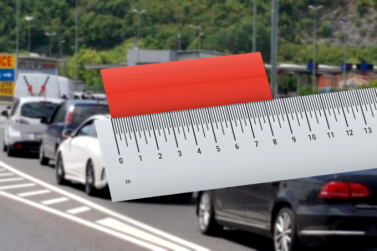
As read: 8.5 in
